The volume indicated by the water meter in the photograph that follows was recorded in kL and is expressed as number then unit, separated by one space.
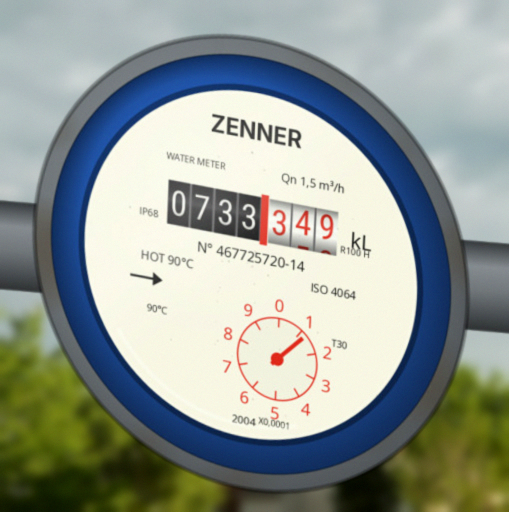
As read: 733.3491 kL
